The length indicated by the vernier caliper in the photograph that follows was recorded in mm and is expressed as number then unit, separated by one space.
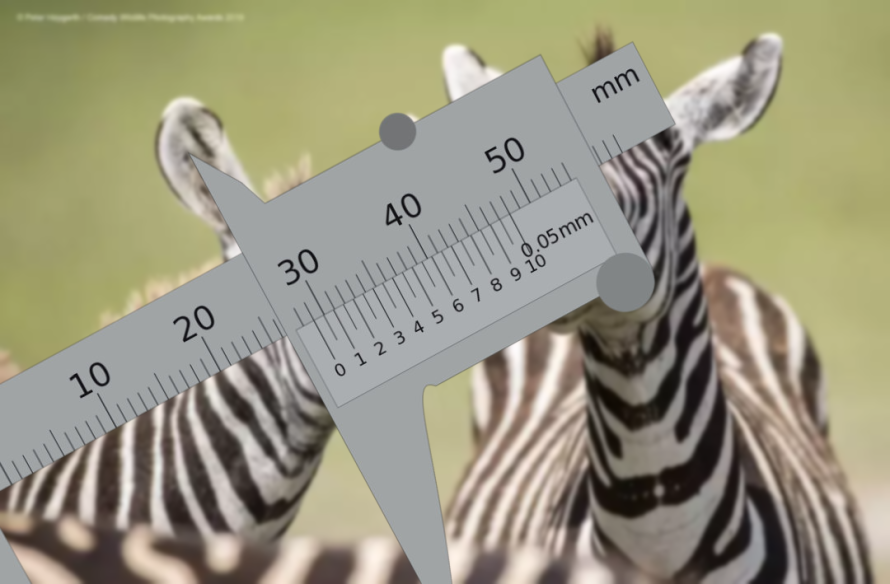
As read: 29.0 mm
